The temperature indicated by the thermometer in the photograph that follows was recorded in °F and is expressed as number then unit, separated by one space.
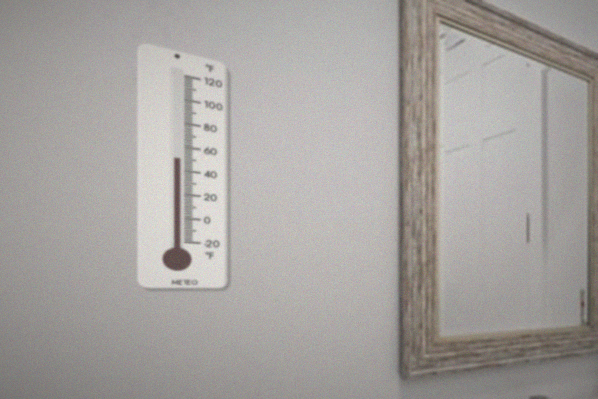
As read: 50 °F
